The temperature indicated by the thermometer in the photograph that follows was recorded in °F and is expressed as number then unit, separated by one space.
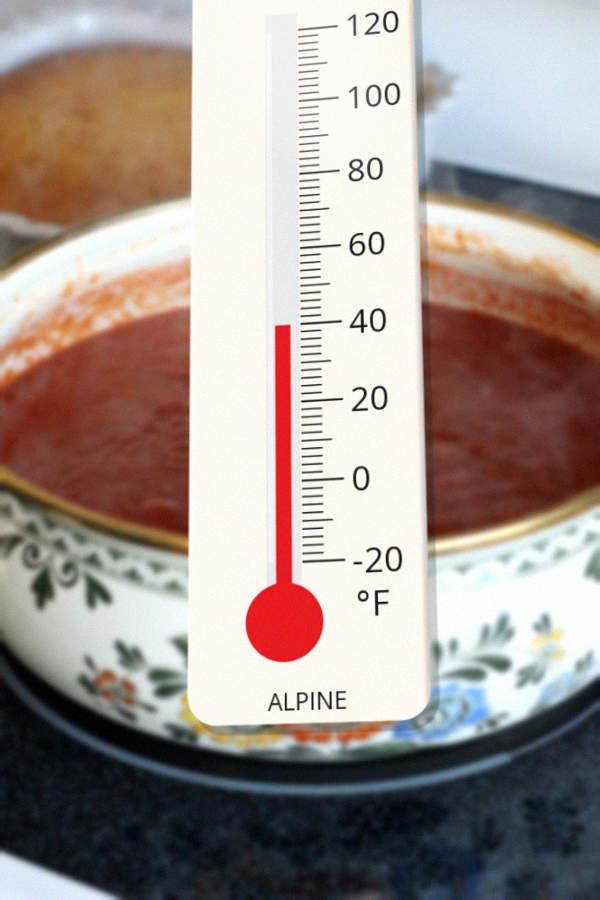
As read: 40 °F
